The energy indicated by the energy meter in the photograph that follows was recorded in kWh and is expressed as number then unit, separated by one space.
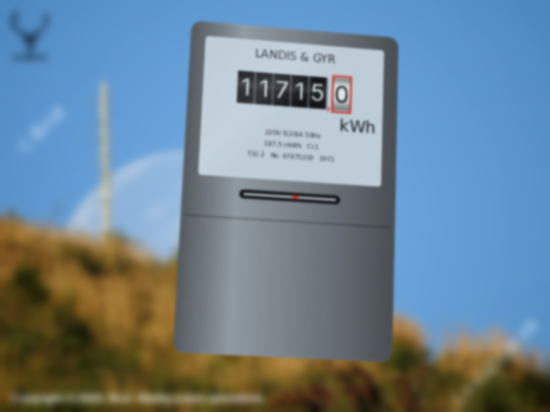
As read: 11715.0 kWh
